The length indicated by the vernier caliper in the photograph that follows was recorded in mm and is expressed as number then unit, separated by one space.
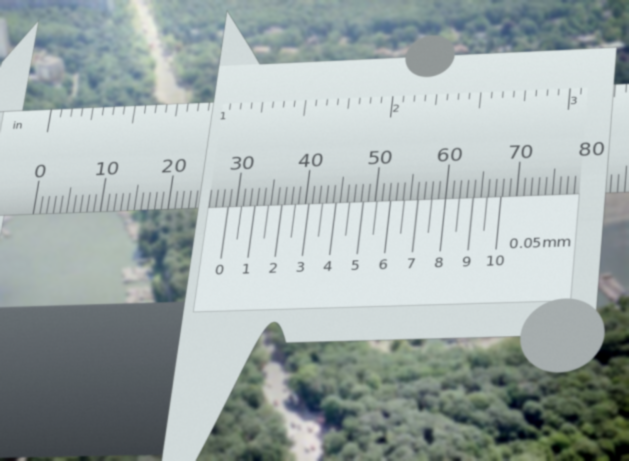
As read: 28.8 mm
